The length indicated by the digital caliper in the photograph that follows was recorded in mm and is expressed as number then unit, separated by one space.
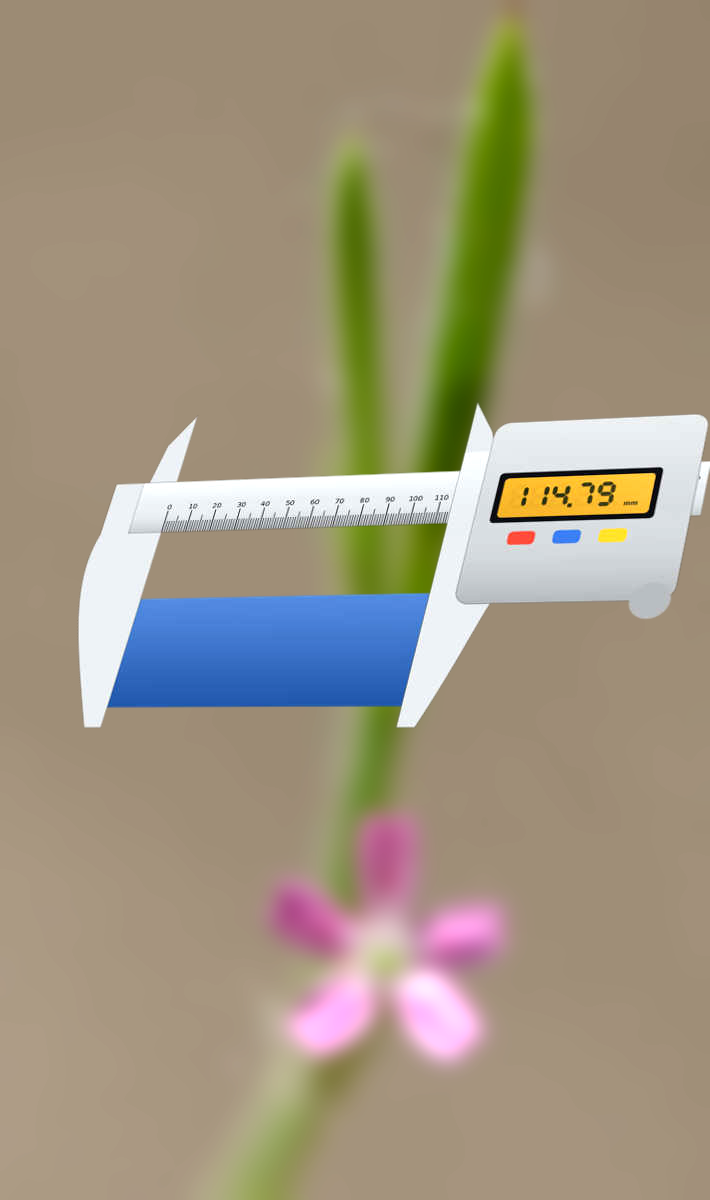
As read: 114.79 mm
